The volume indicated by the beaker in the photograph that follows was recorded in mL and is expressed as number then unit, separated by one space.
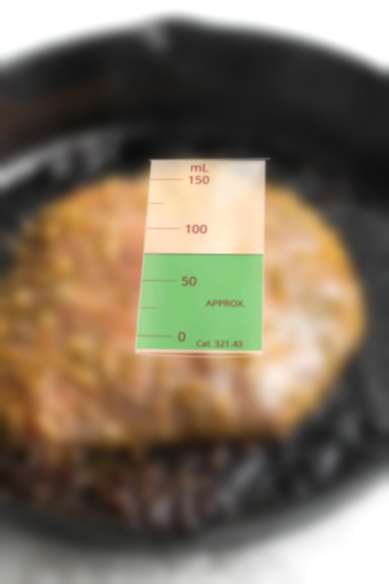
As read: 75 mL
